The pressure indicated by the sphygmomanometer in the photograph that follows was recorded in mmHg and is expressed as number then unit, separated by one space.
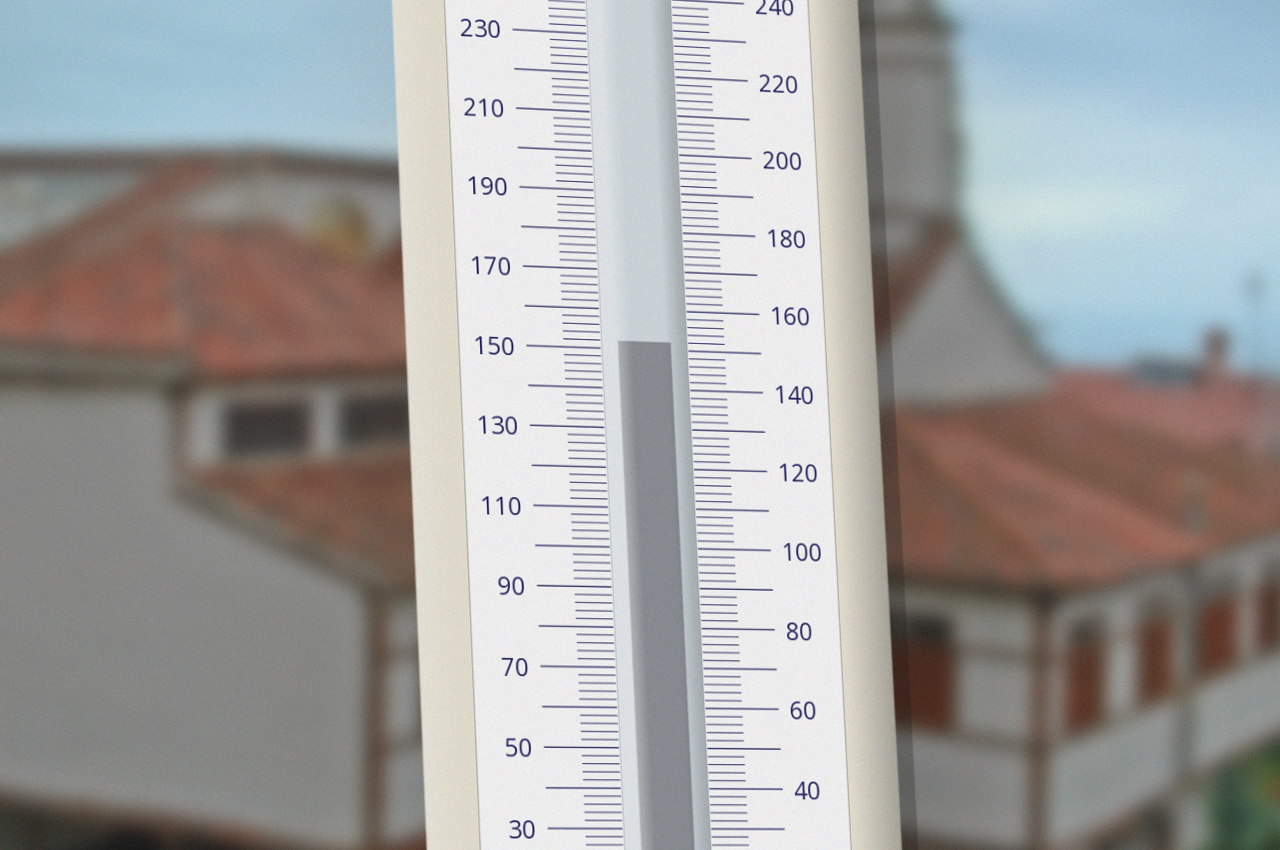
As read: 152 mmHg
